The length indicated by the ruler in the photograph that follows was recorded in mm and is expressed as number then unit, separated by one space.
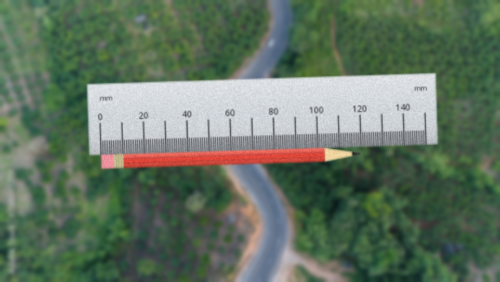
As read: 120 mm
